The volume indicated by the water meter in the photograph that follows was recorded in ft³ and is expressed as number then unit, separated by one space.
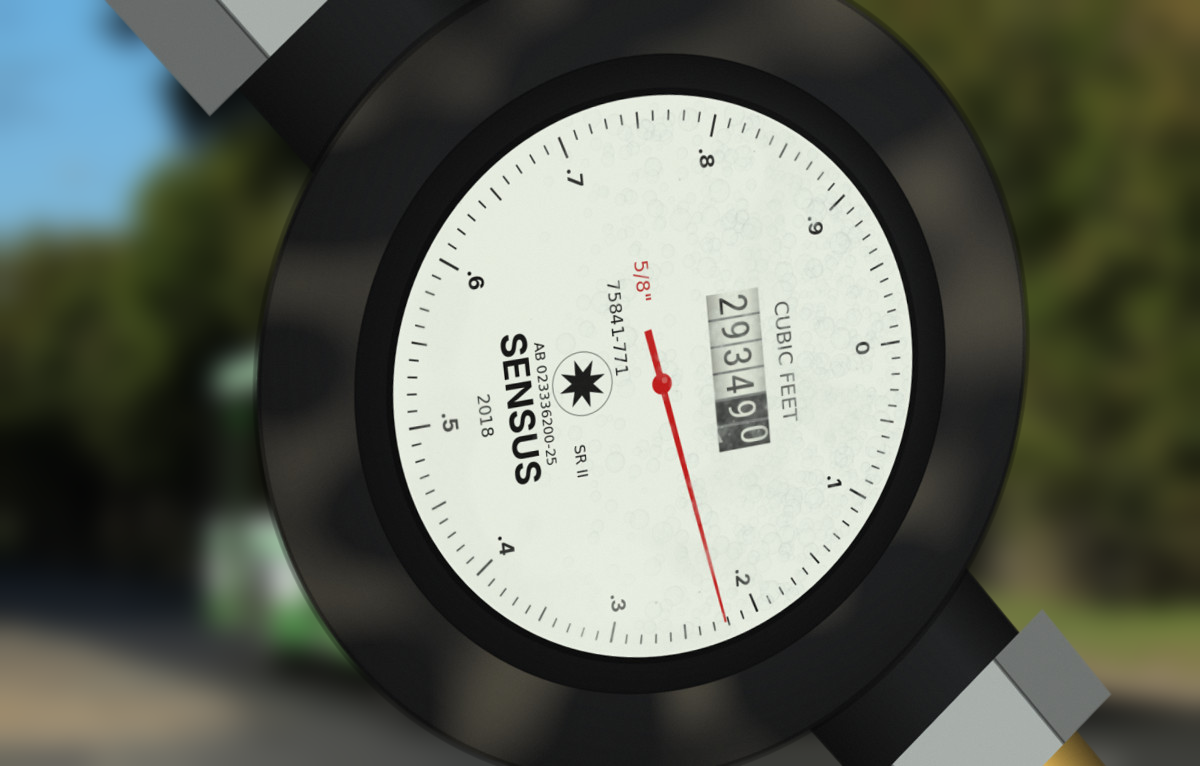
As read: 293490.22 ft³
